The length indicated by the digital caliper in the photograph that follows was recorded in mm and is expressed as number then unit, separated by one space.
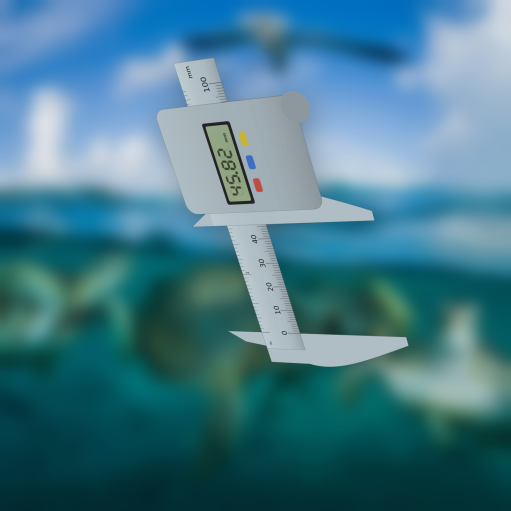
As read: 45.82 mm
